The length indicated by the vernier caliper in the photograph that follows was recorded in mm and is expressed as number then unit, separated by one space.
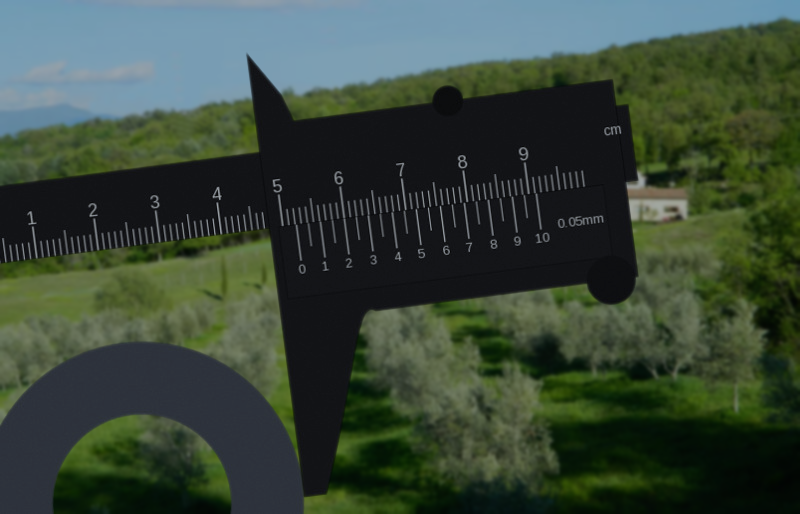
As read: 52.2 mm
